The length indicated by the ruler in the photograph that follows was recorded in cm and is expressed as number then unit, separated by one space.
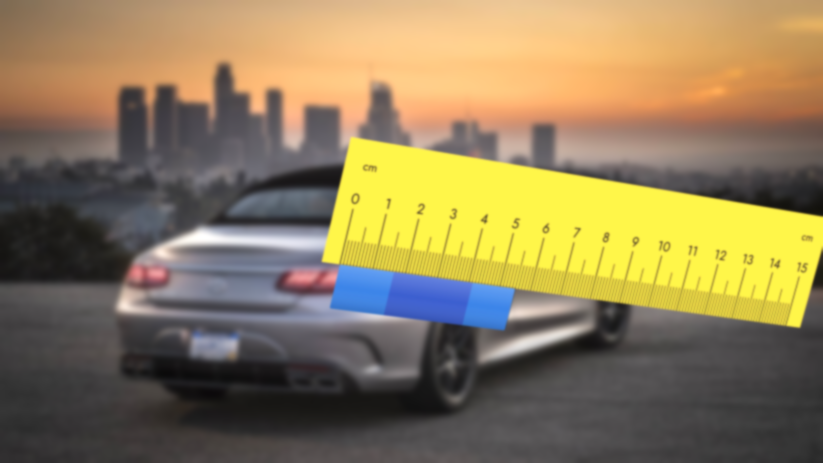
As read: 5.5 cm
